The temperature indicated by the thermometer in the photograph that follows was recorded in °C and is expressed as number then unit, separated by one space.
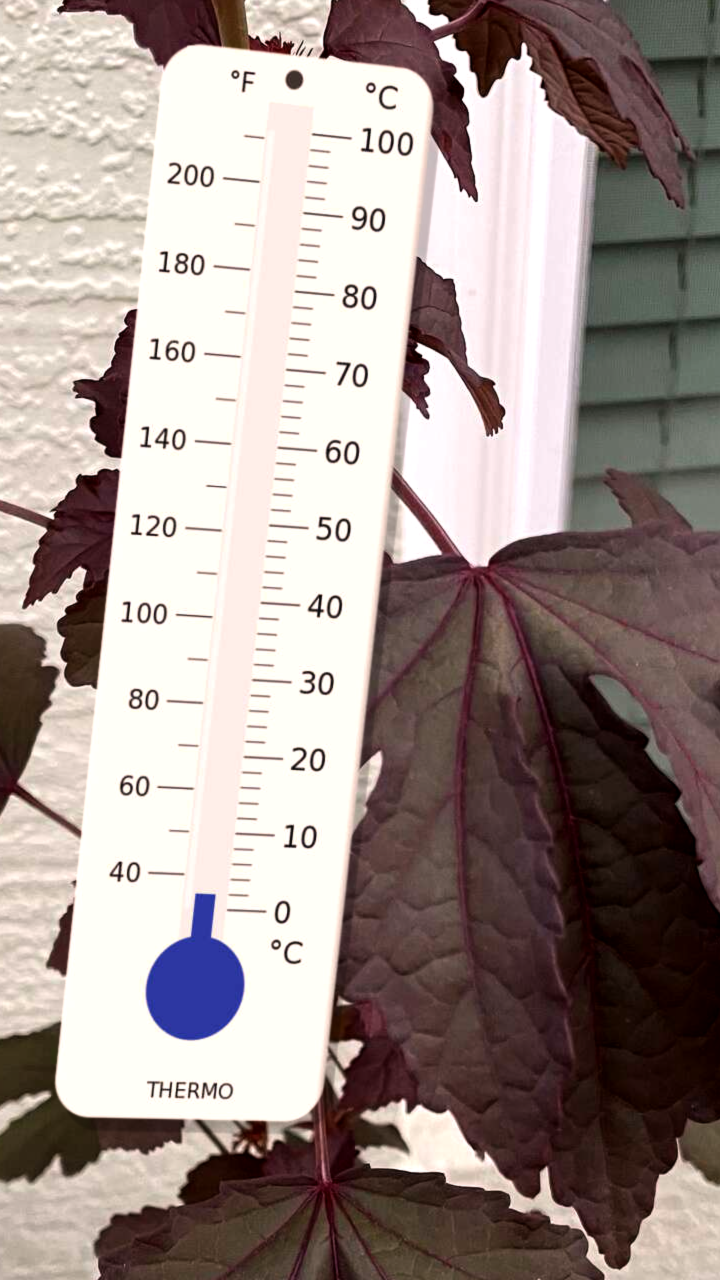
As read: 2 °C
